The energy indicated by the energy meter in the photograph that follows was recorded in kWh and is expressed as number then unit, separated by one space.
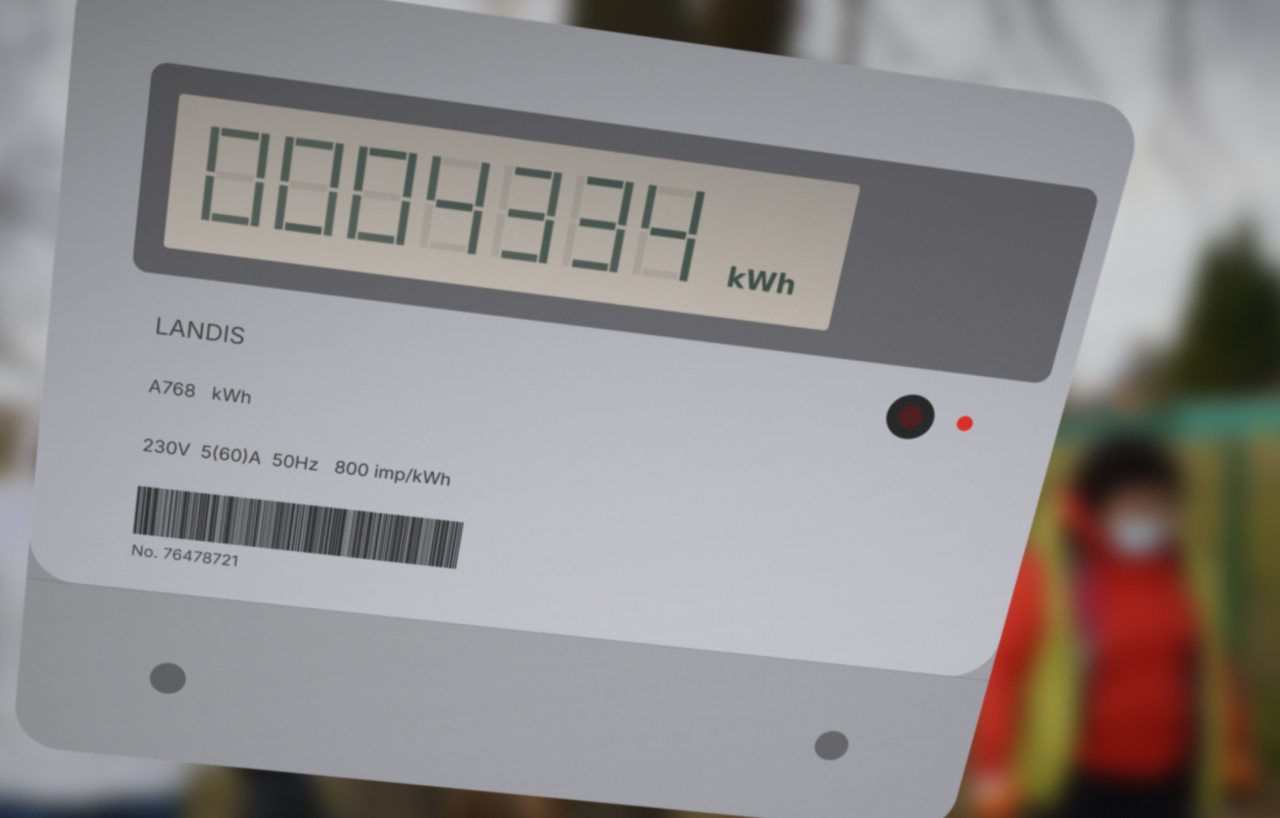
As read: 4334 kWh
